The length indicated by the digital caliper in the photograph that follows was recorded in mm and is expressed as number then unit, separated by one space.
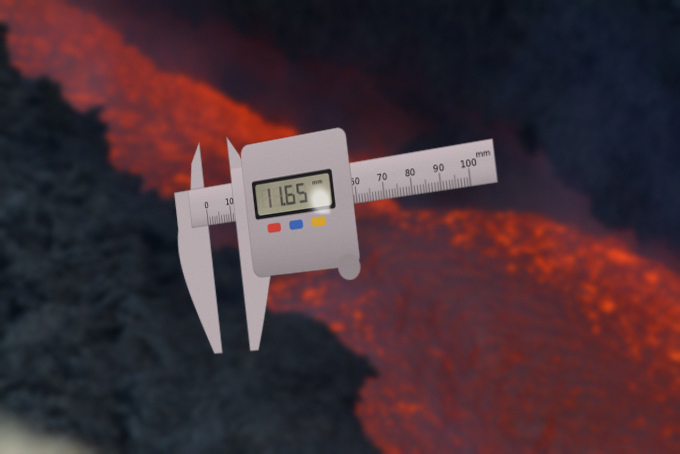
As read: 11.65 mm
